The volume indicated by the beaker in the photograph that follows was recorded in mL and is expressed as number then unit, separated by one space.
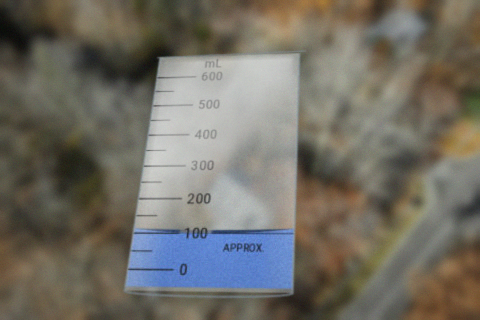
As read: 100 mL
